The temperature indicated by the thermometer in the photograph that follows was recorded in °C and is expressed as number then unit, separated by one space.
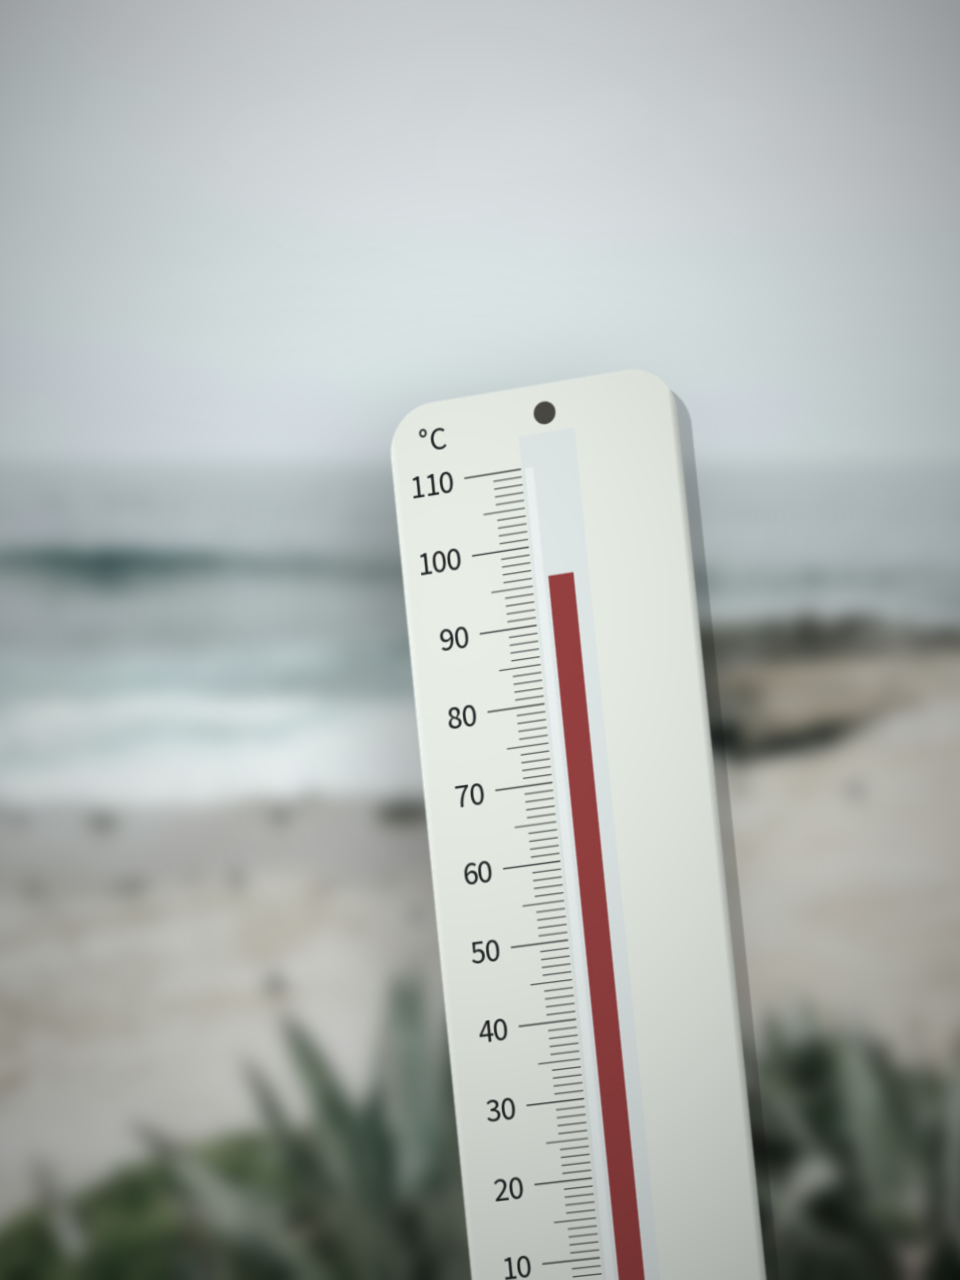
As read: 96 °C
